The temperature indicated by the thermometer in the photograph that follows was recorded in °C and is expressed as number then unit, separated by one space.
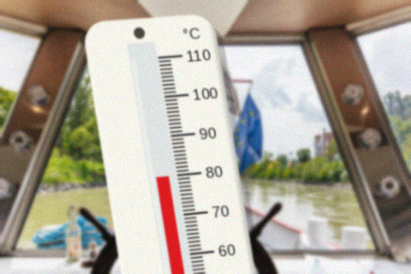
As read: 80 °C
